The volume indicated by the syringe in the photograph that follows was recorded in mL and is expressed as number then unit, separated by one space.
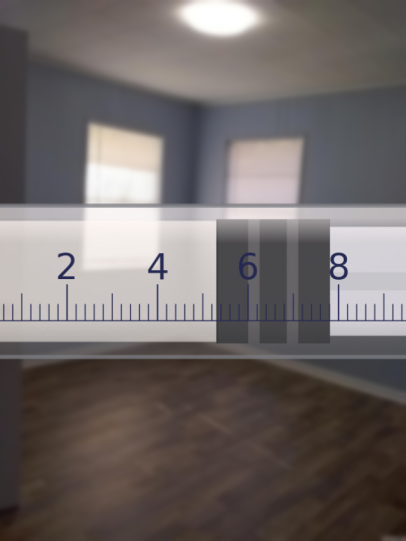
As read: 5.3 mL
